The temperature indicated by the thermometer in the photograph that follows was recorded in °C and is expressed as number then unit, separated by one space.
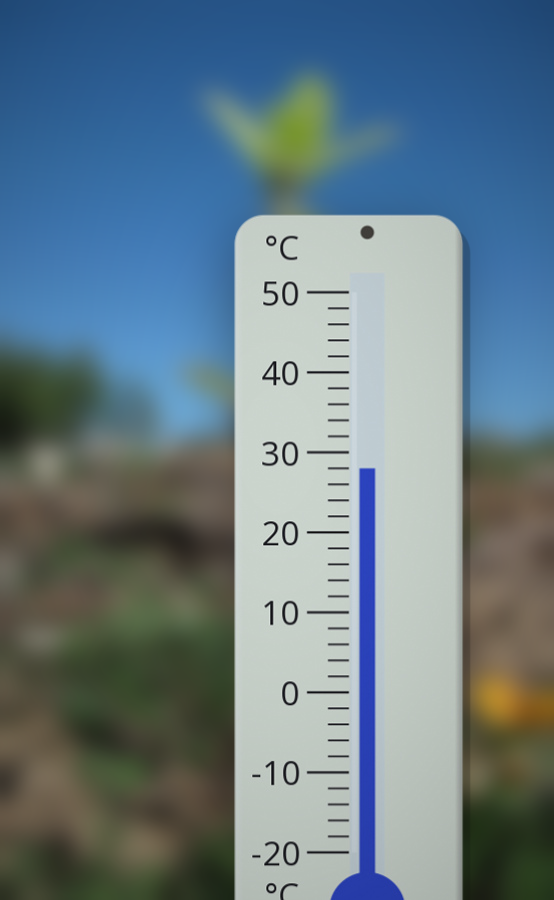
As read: 28 °C
